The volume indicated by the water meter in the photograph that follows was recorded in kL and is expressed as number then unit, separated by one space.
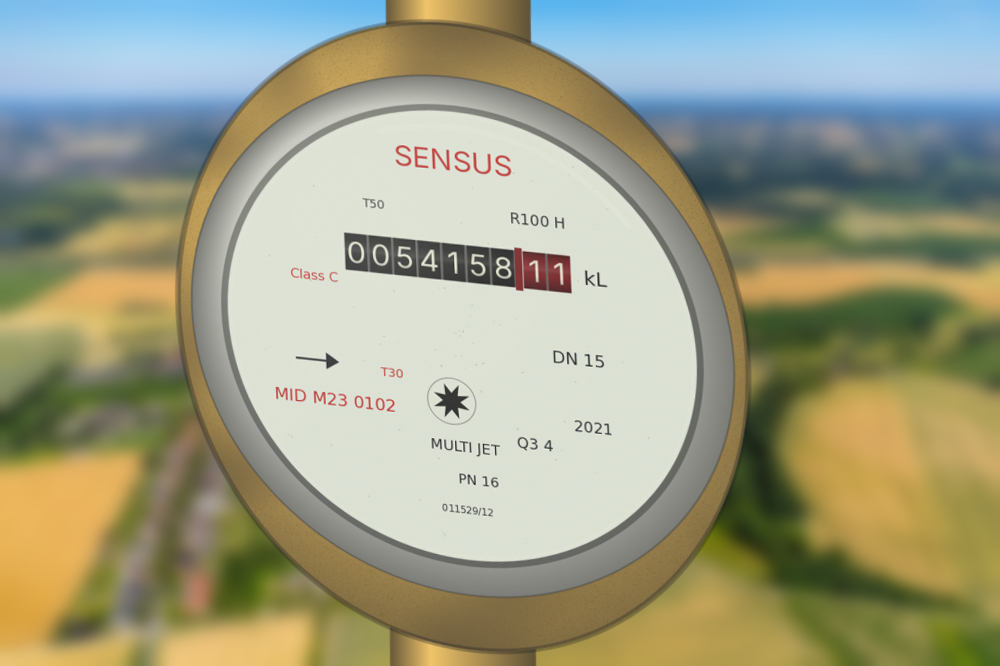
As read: 54158.11 kL
